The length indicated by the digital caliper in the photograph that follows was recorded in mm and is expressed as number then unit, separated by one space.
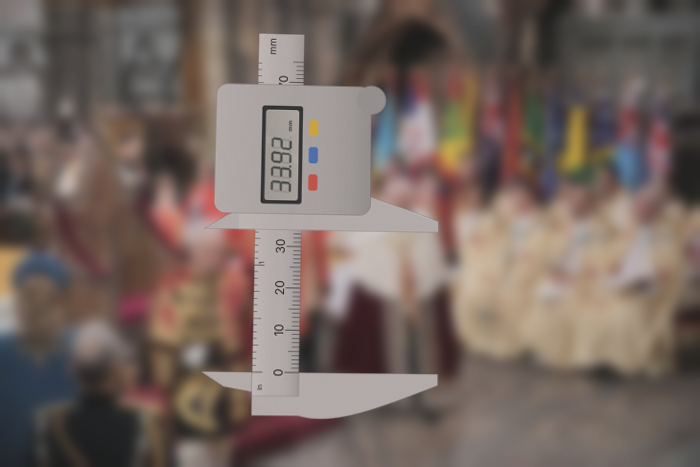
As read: 33.92 mm
